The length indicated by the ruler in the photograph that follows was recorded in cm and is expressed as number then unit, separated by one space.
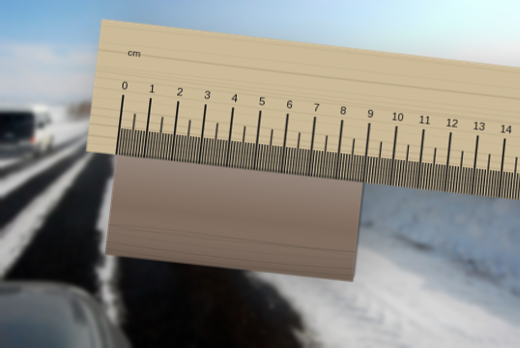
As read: 9 cm
